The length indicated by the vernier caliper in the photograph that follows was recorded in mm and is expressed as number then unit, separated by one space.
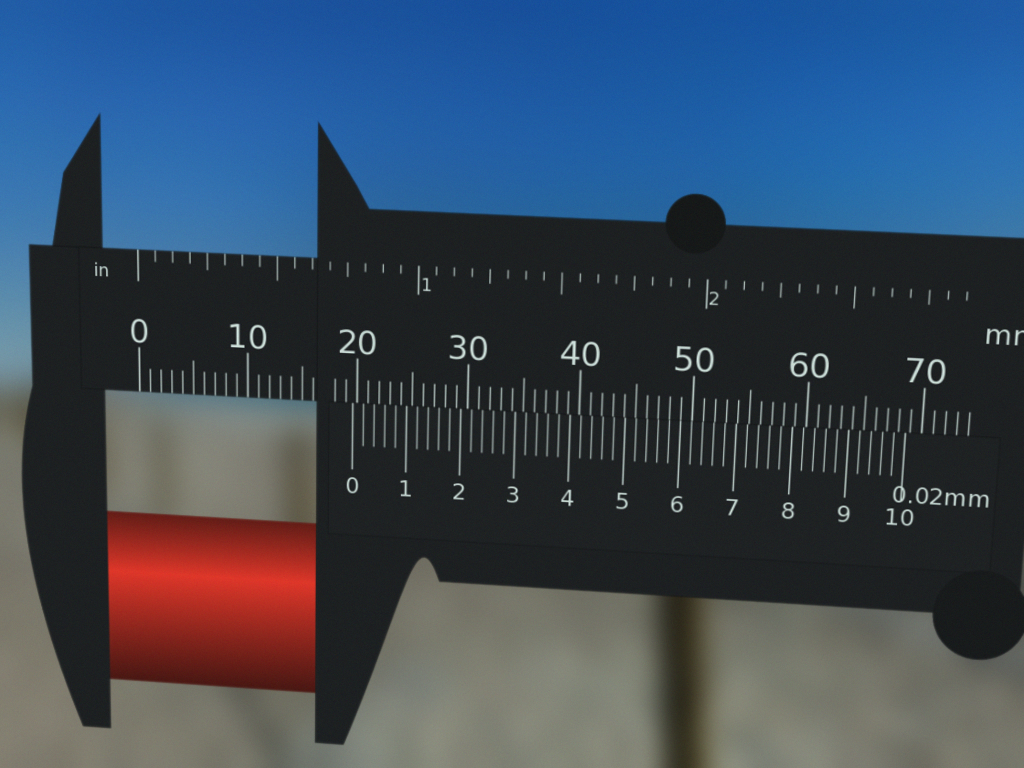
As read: 19.6 mm
